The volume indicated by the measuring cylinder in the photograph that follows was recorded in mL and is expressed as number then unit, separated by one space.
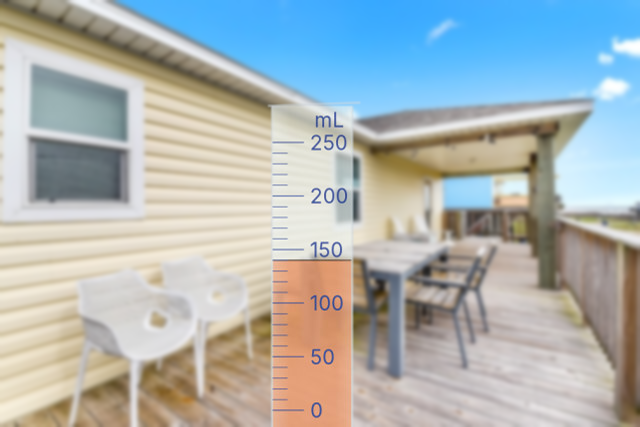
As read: 140 mL
